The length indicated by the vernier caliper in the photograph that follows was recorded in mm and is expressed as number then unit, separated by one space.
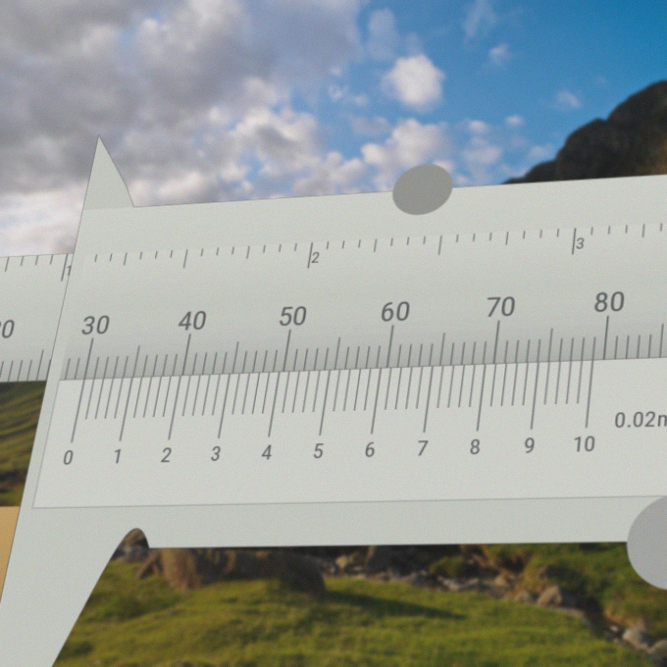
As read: 30.0 mm
